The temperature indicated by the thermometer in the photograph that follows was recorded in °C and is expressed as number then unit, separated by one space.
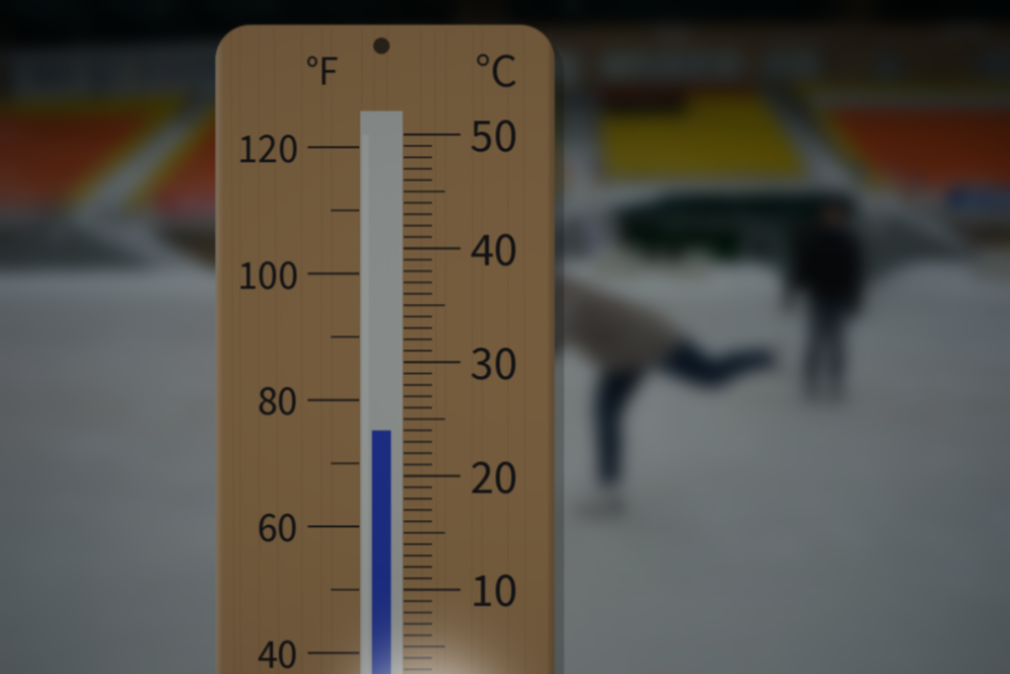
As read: 24 °C
